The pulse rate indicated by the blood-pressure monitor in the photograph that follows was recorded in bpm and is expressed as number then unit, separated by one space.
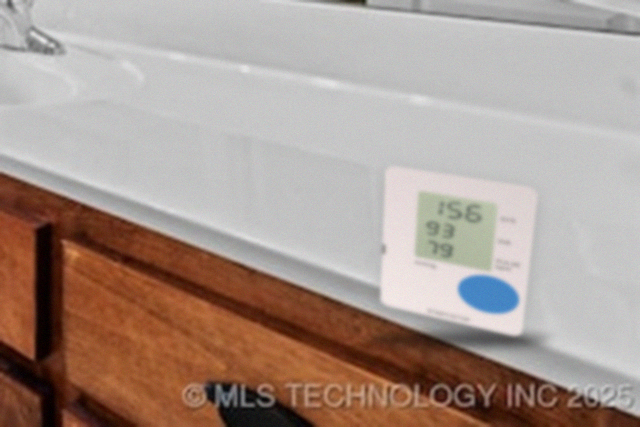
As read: 79 bpm
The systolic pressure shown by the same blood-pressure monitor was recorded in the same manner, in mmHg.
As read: 156 mmHg
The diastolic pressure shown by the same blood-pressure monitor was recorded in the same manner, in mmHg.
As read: 93 mmHg
